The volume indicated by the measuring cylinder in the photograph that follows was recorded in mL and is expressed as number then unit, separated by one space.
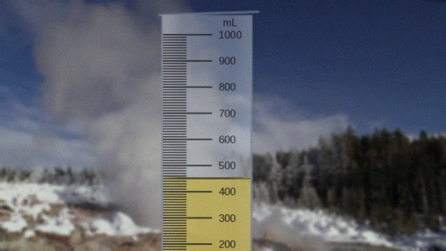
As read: 450 mL
